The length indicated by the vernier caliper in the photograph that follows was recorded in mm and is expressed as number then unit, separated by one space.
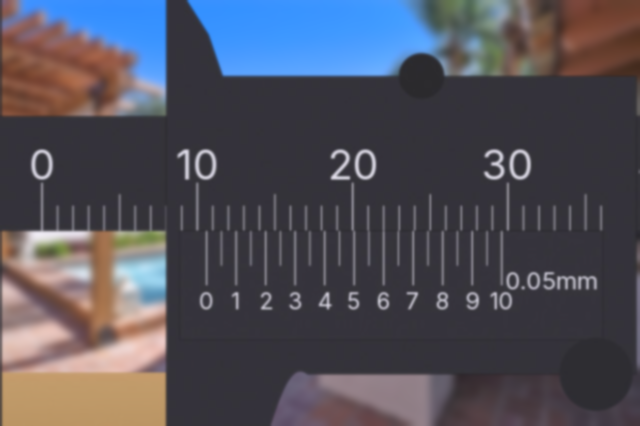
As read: 10.6 mm
